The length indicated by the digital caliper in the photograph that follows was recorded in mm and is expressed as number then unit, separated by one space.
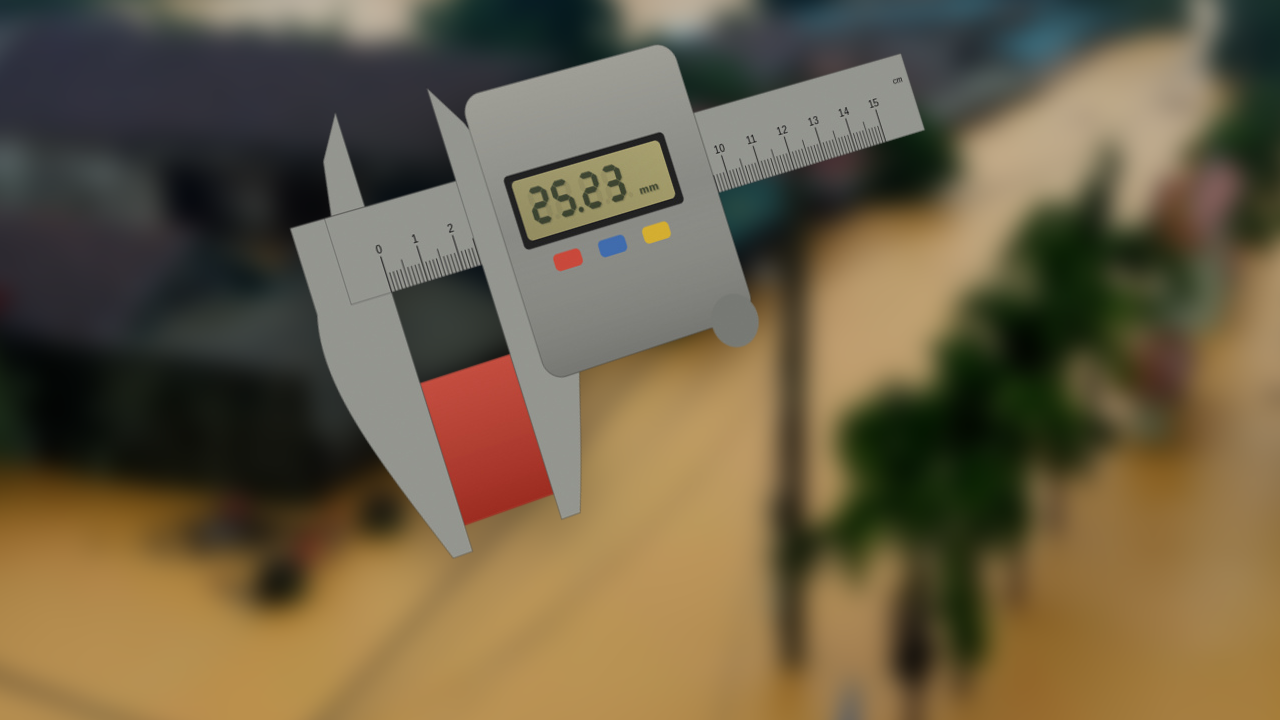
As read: 25.23 mm
